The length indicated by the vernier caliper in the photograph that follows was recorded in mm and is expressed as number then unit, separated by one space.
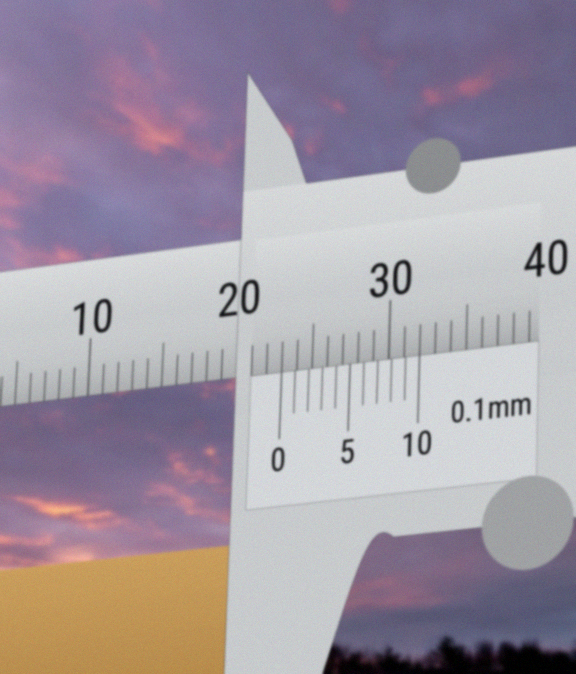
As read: 23.0 mm
